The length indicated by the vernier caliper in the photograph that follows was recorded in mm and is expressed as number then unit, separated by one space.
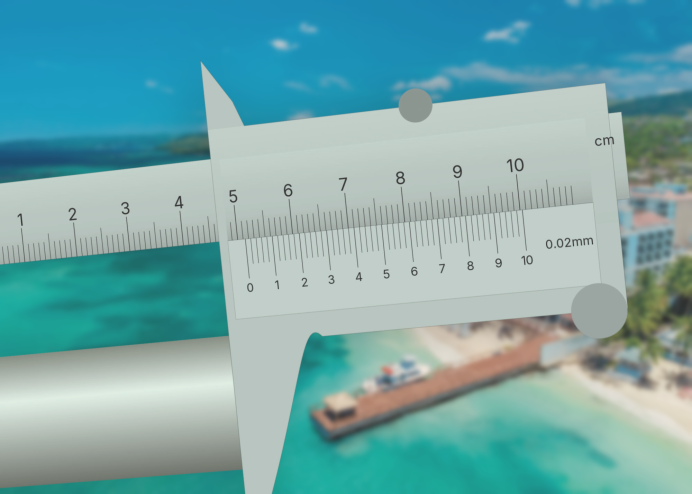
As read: 51.4 mm
